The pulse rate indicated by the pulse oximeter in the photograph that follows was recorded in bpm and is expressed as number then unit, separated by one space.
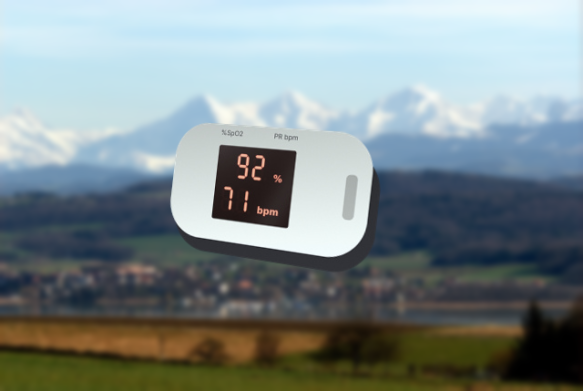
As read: 71 bpm
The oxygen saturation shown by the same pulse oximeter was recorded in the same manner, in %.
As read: 92 %
